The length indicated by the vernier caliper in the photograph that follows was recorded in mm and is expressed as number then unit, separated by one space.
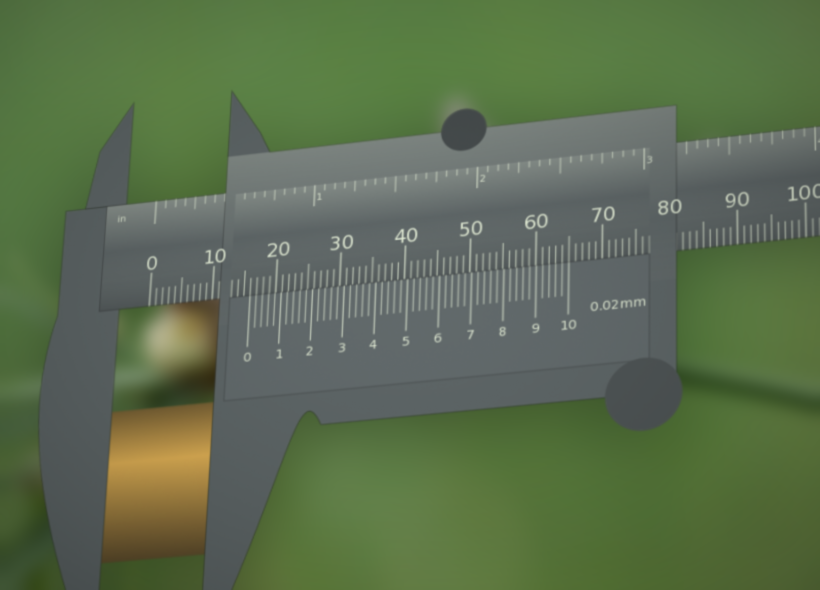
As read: 16.0 mm
